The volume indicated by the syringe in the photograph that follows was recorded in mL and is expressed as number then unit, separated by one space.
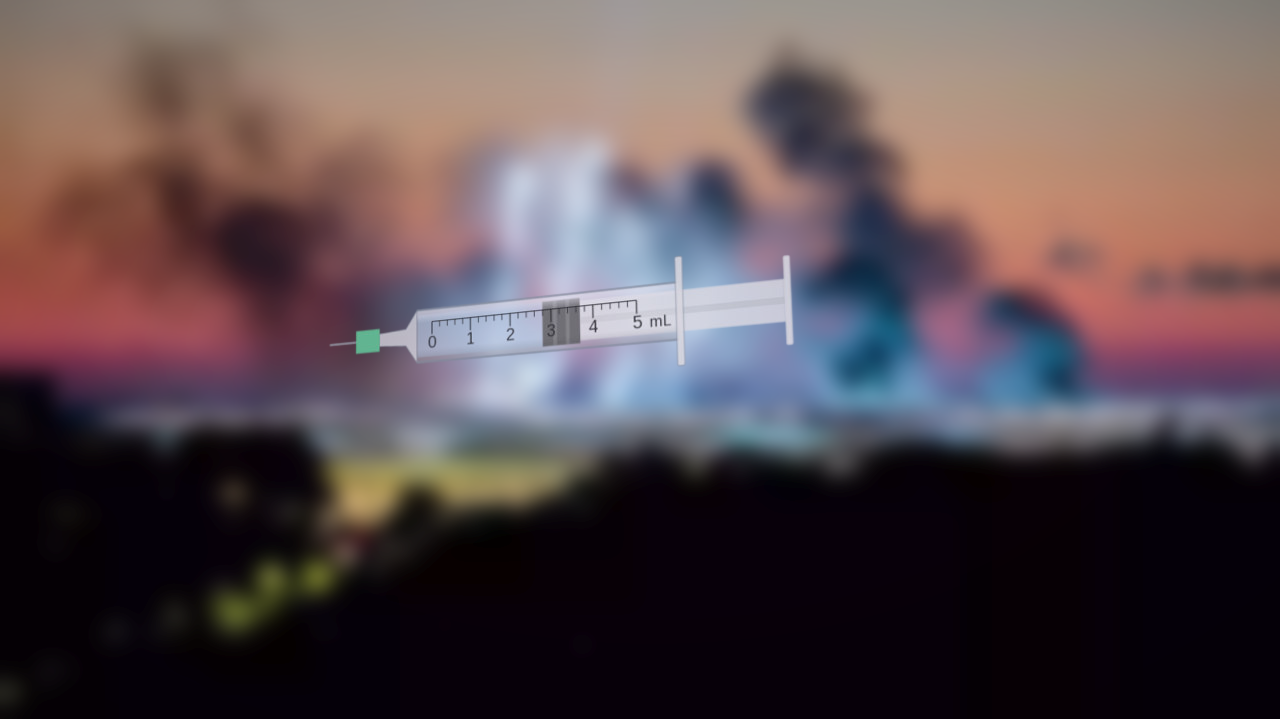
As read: 2.8 mL
